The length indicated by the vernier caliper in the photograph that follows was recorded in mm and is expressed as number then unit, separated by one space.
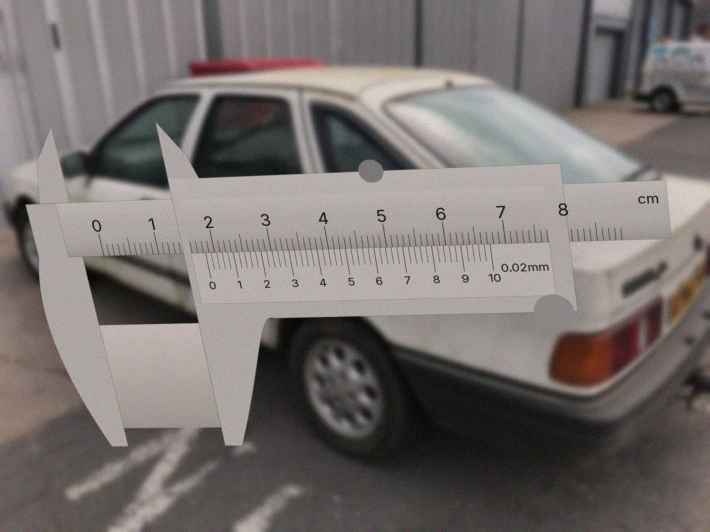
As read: 18.4 mm
